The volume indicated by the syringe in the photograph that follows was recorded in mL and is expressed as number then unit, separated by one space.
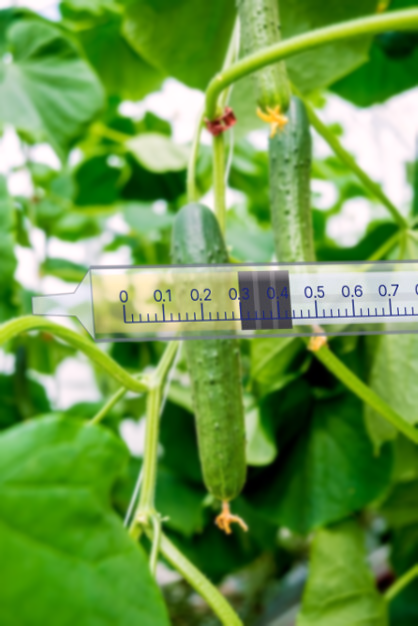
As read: 0.3 mL
